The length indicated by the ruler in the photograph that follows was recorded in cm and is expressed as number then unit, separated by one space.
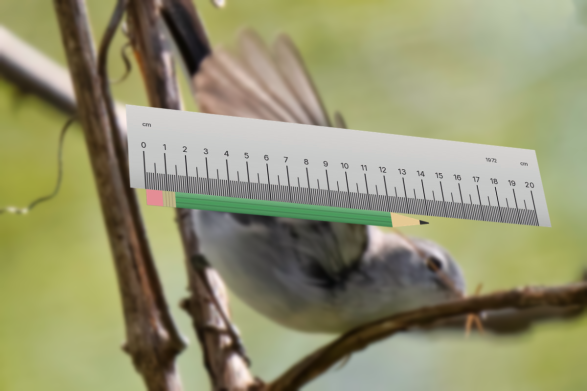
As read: 14 cm
